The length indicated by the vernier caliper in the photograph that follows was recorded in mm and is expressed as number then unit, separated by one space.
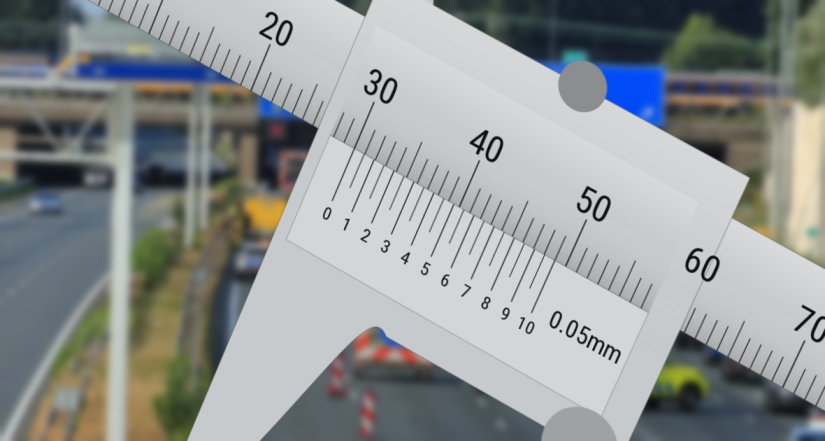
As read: 30.0 mm
